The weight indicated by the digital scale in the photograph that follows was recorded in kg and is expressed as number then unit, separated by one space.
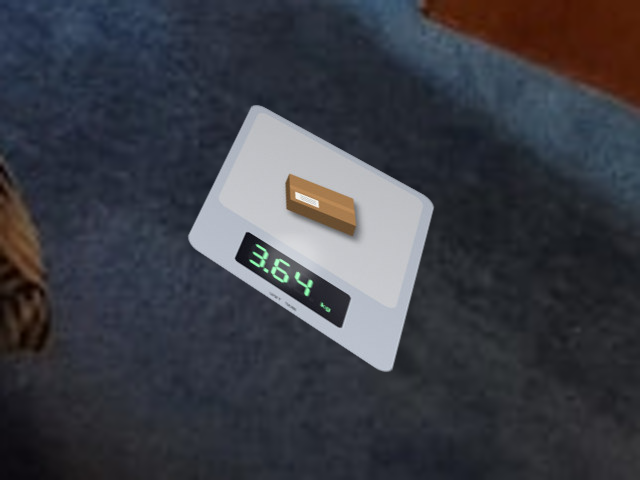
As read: 3.64 kg
